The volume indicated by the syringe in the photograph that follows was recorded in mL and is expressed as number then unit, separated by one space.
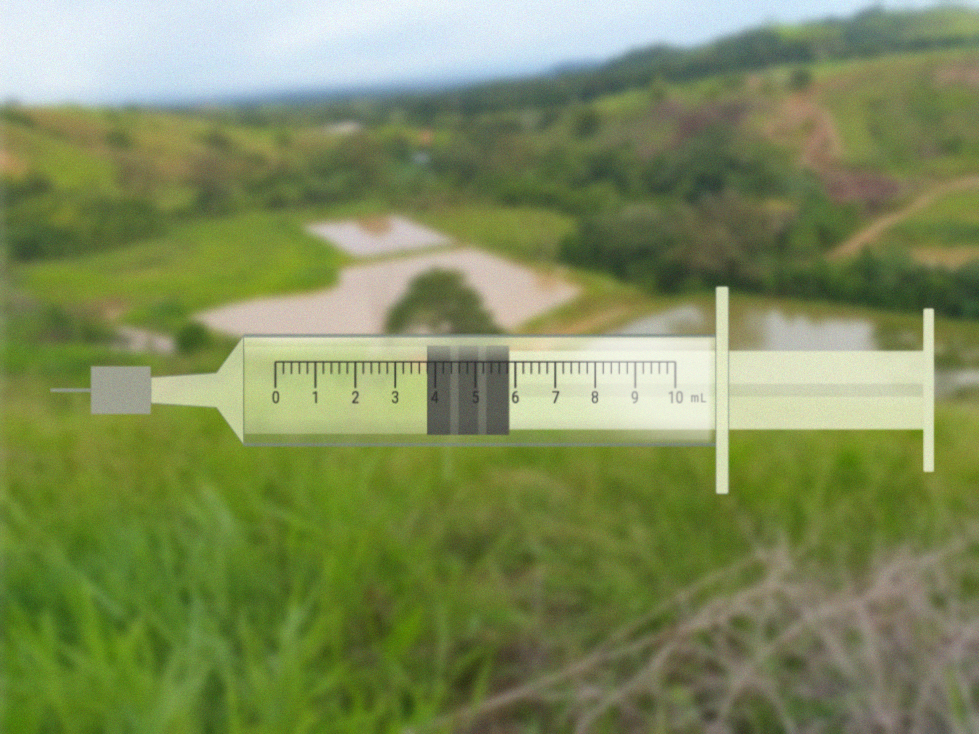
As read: 3.8 mL
